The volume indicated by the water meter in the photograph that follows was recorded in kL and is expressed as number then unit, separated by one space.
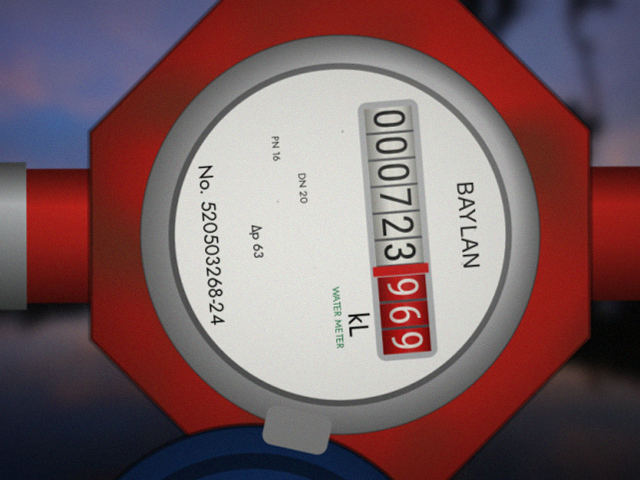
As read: 723.969 kL
